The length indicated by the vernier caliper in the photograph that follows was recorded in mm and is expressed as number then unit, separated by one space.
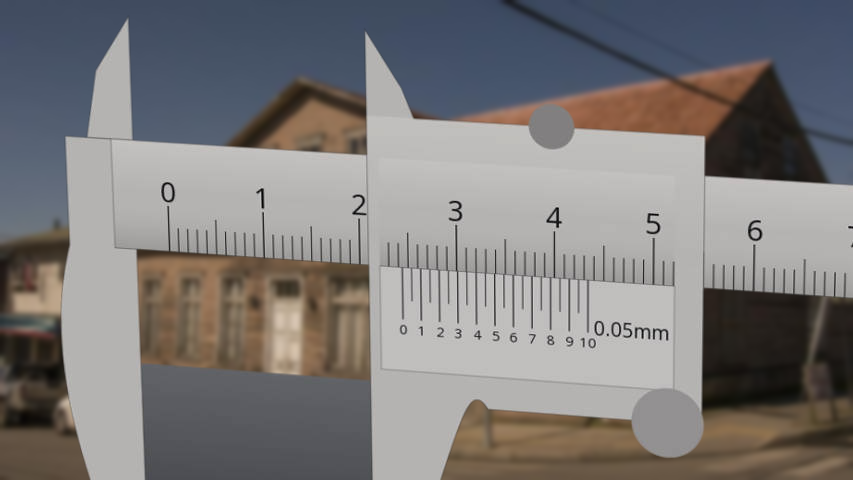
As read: 24.4 mm
